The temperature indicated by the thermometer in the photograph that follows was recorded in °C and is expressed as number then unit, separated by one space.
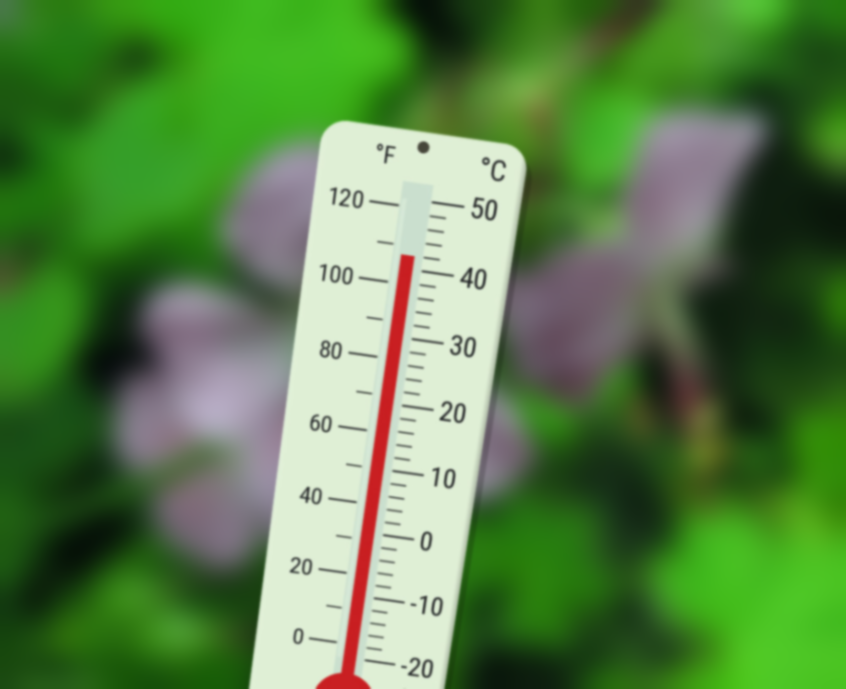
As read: 42 °C
